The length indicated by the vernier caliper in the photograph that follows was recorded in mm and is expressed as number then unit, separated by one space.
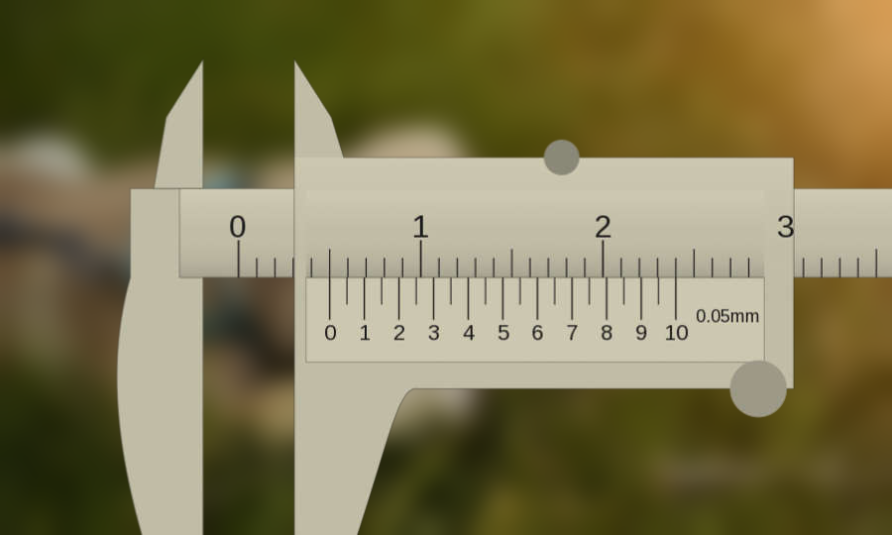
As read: 5.0 mm
